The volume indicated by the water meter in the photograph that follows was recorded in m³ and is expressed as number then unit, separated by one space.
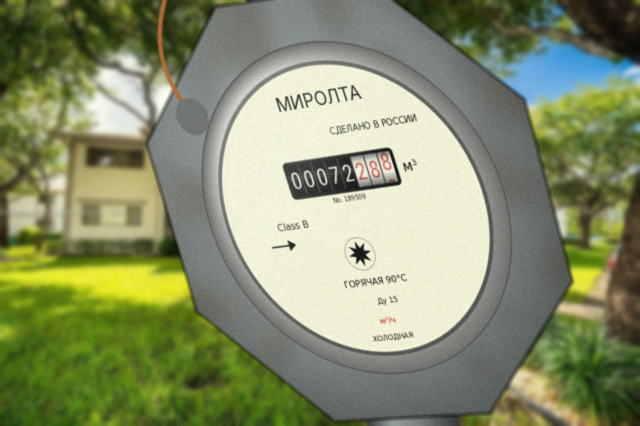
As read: 72.288 m³
